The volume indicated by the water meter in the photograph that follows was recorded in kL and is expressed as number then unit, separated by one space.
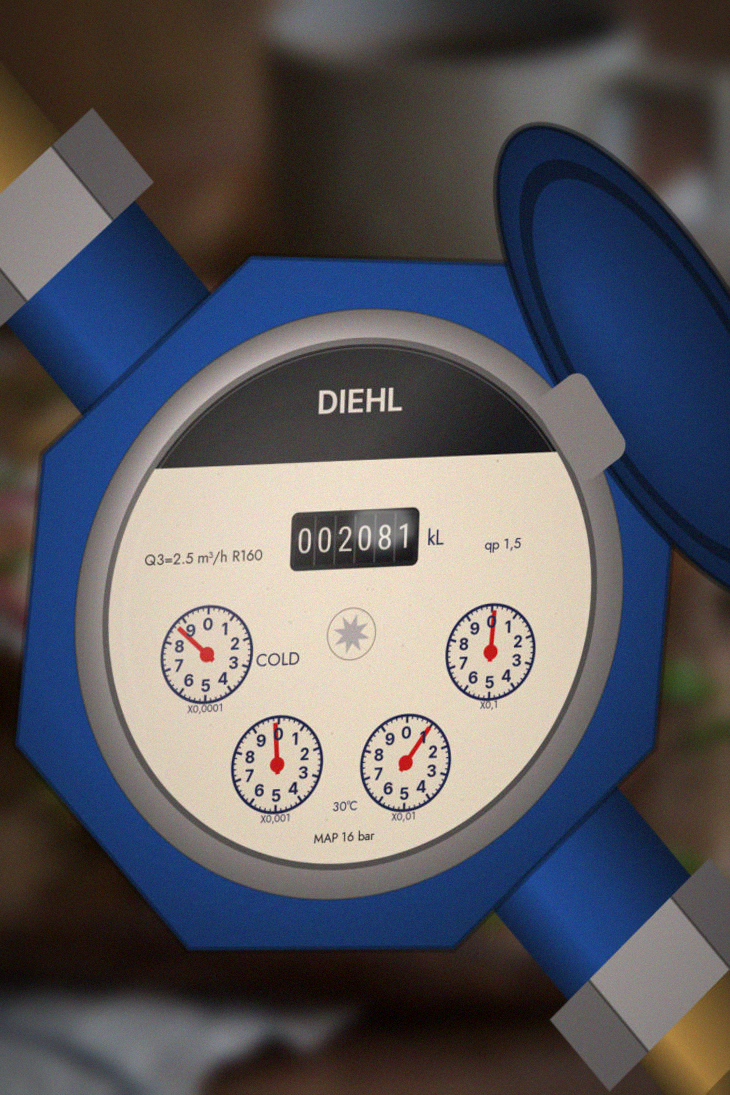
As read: 2081.0098 kL
